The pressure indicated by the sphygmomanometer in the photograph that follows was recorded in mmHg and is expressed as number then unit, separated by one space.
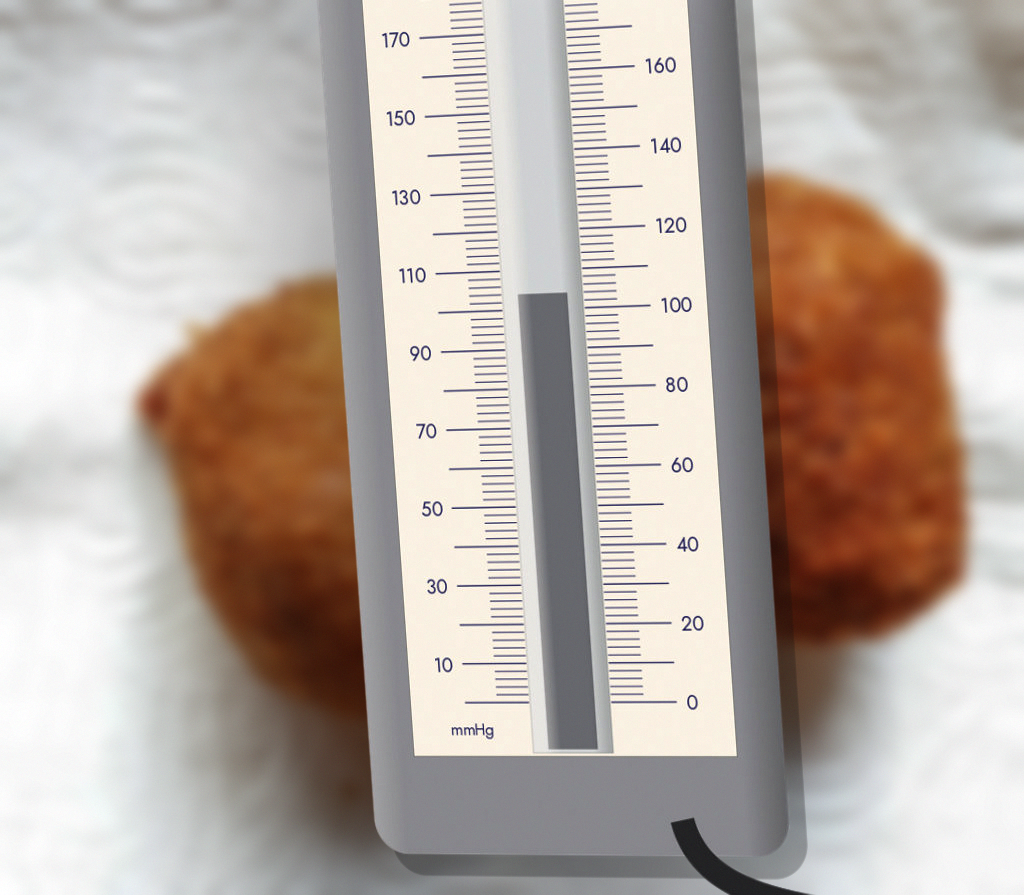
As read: 104 mmHg
